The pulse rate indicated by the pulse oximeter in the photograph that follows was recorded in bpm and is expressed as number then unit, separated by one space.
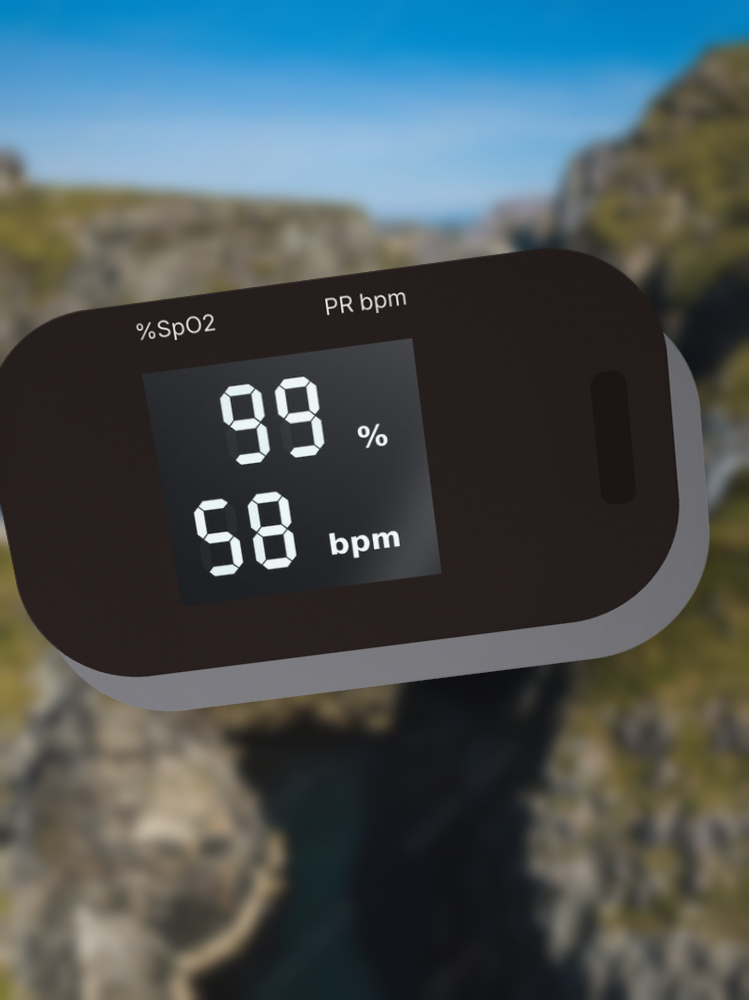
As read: 58 bpm
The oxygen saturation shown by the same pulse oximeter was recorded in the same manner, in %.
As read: 99 %
